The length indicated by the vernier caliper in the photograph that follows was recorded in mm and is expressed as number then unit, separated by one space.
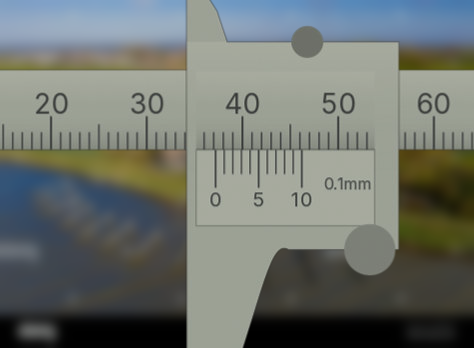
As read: 37.2 mm
